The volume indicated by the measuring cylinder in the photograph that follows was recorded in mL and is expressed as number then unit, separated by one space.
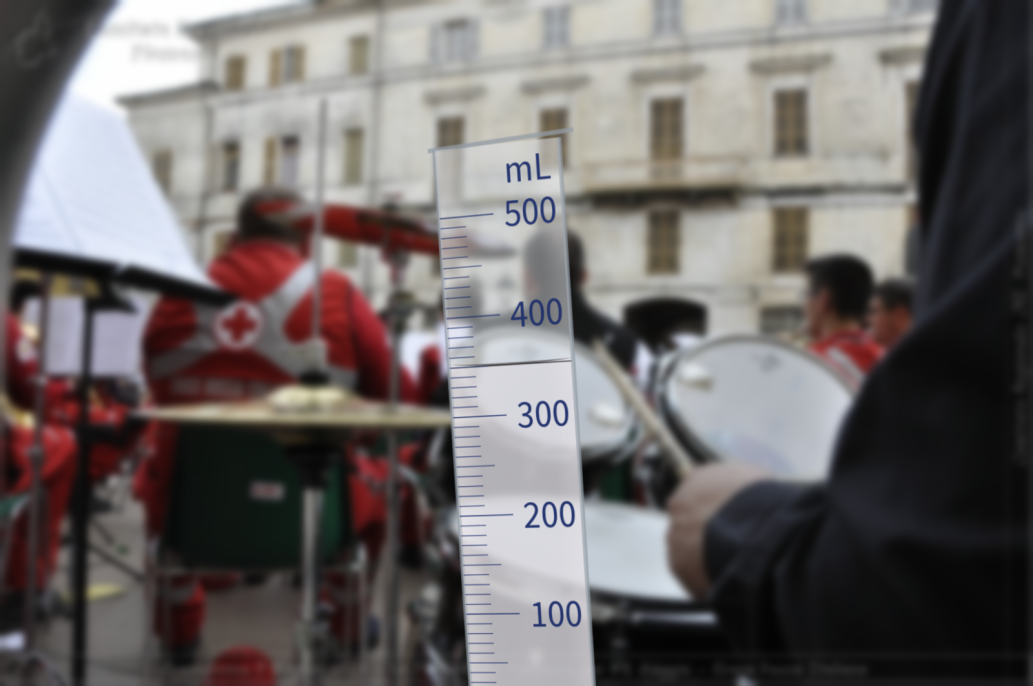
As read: 350 mL
